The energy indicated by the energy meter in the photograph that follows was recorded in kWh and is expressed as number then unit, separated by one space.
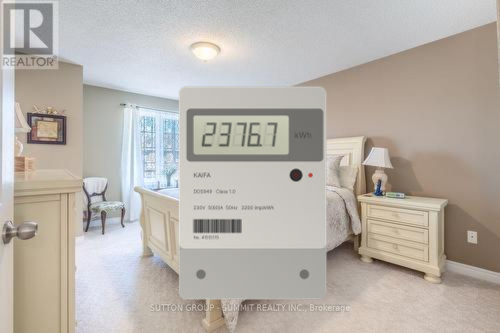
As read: 2376.7 kWh
